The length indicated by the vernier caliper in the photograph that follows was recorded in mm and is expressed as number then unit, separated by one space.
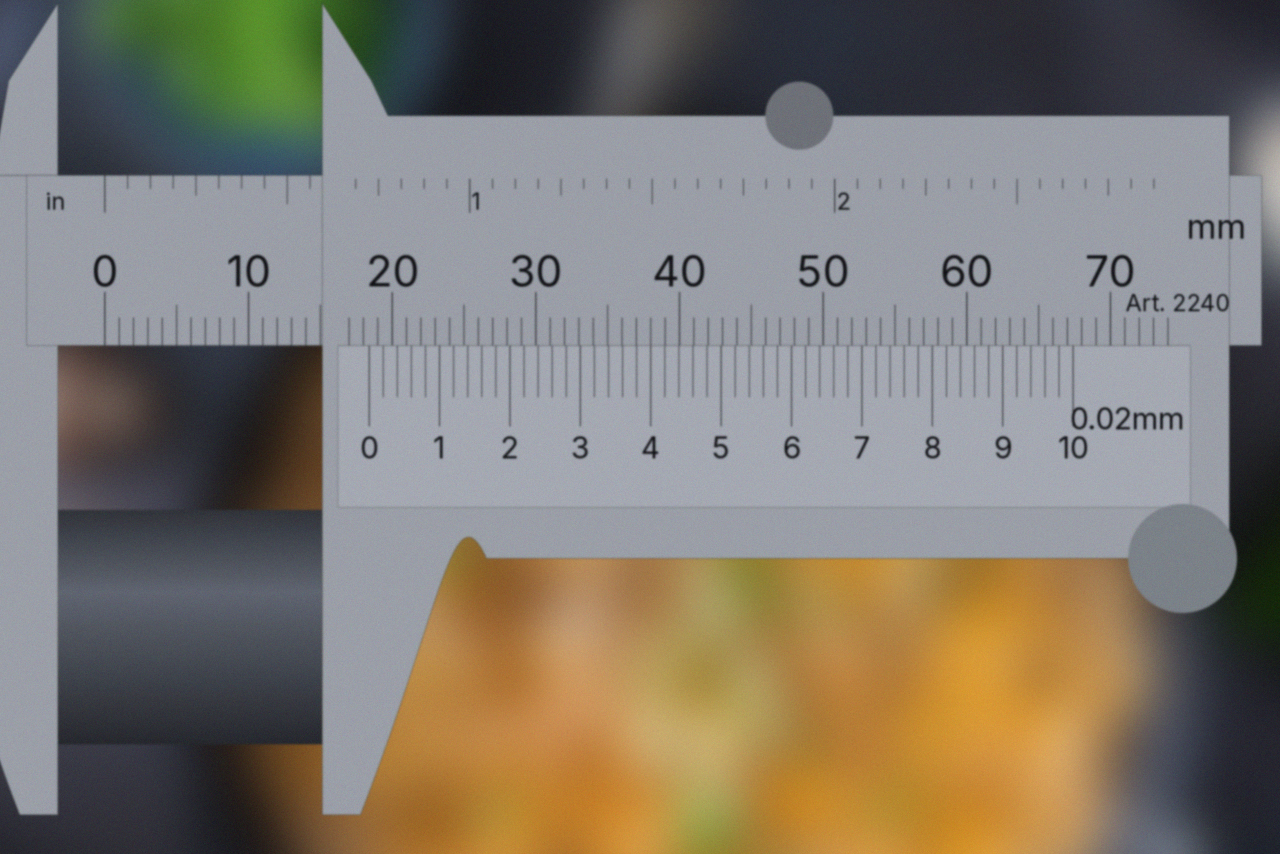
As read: 18.4 mm
